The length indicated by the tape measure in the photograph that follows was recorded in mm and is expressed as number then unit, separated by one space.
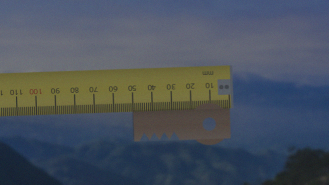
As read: 50 mm
